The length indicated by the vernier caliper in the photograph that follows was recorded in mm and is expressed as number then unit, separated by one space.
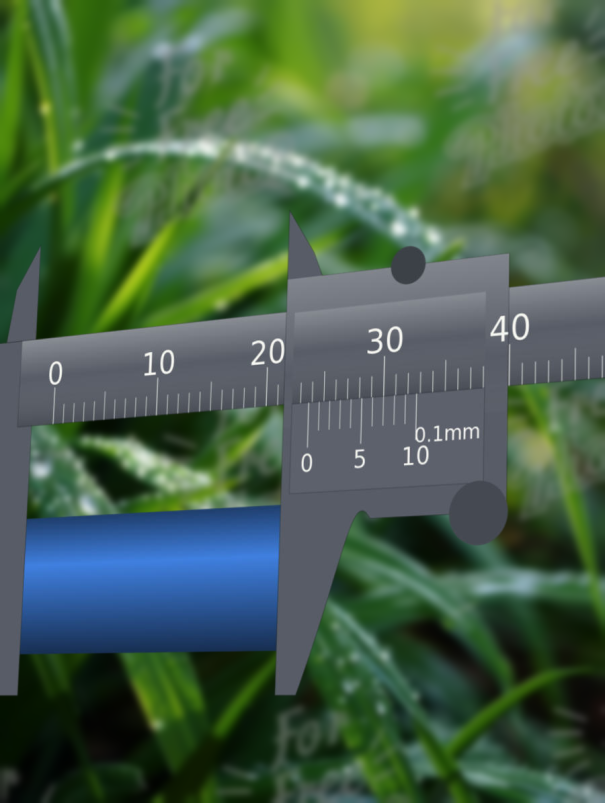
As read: 23.7 mm
